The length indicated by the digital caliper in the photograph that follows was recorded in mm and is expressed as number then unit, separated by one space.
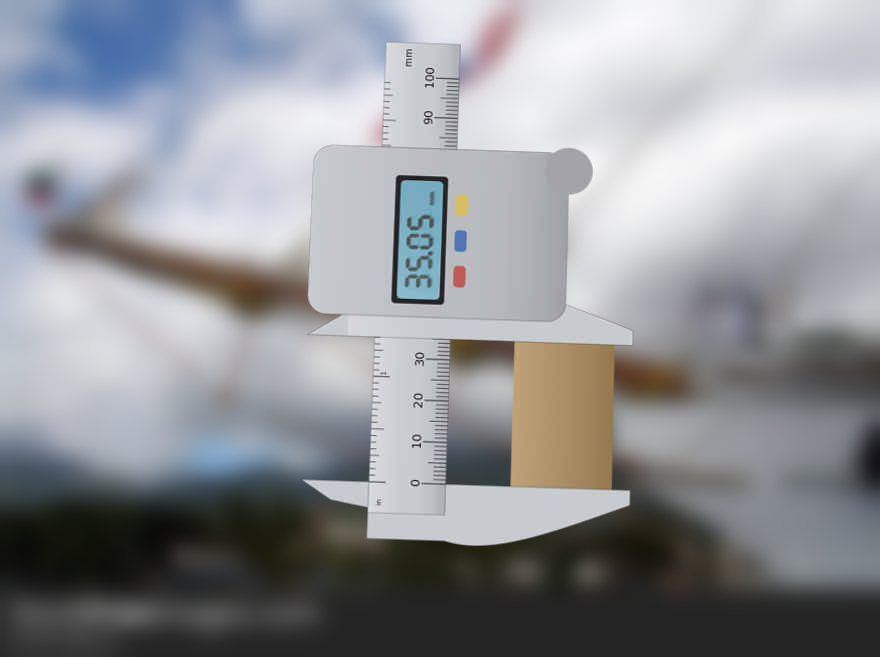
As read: 35.05 mm
